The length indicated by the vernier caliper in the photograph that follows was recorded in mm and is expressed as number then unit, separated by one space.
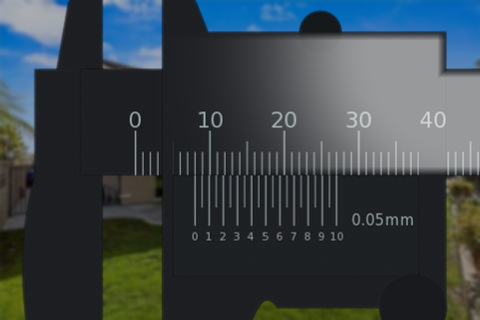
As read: 8.0 mm
